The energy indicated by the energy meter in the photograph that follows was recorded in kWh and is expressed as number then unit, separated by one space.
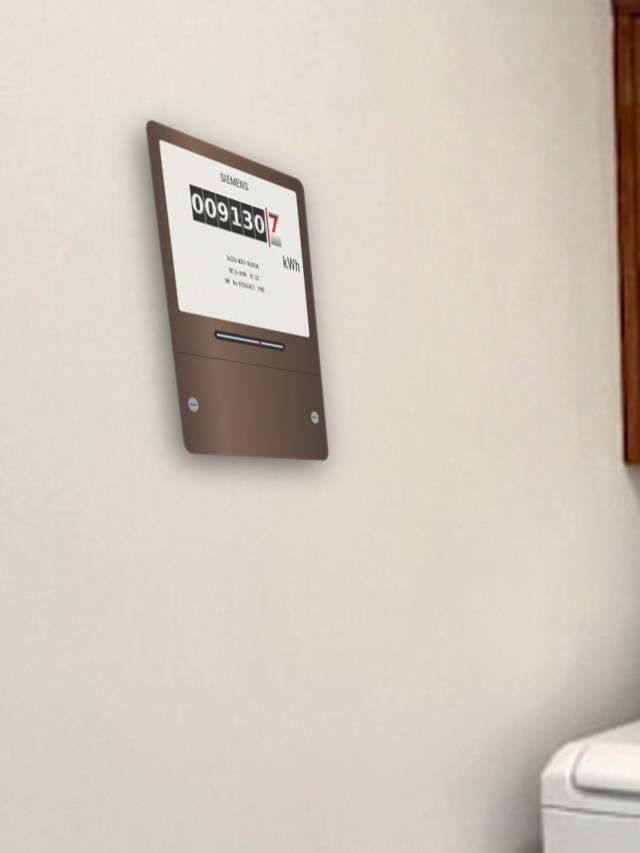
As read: 9130.7 kWh
